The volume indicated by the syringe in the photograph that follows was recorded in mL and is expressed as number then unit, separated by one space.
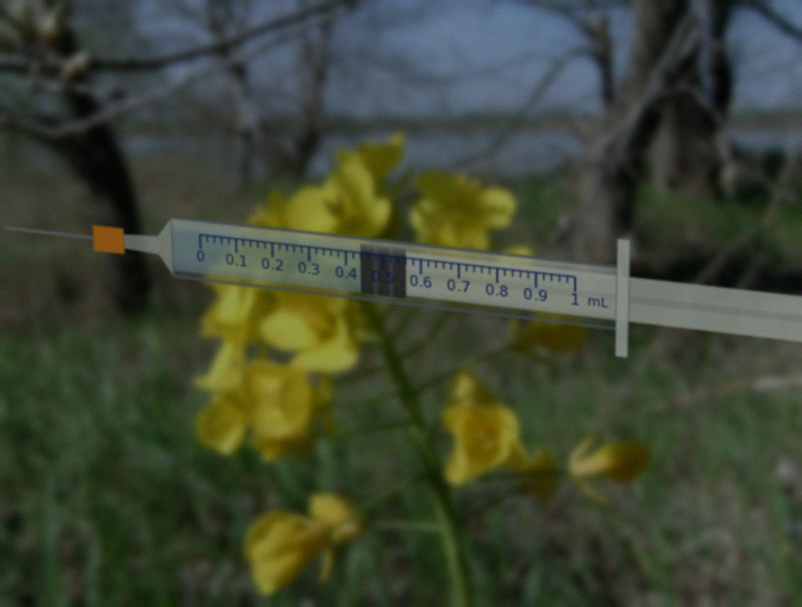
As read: 0.44 mL
